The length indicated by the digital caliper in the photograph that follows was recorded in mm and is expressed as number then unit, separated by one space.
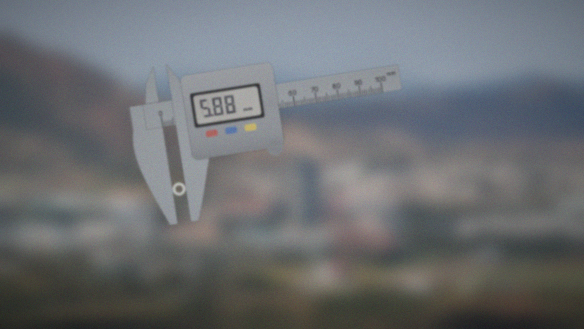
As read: 5.88 mm
